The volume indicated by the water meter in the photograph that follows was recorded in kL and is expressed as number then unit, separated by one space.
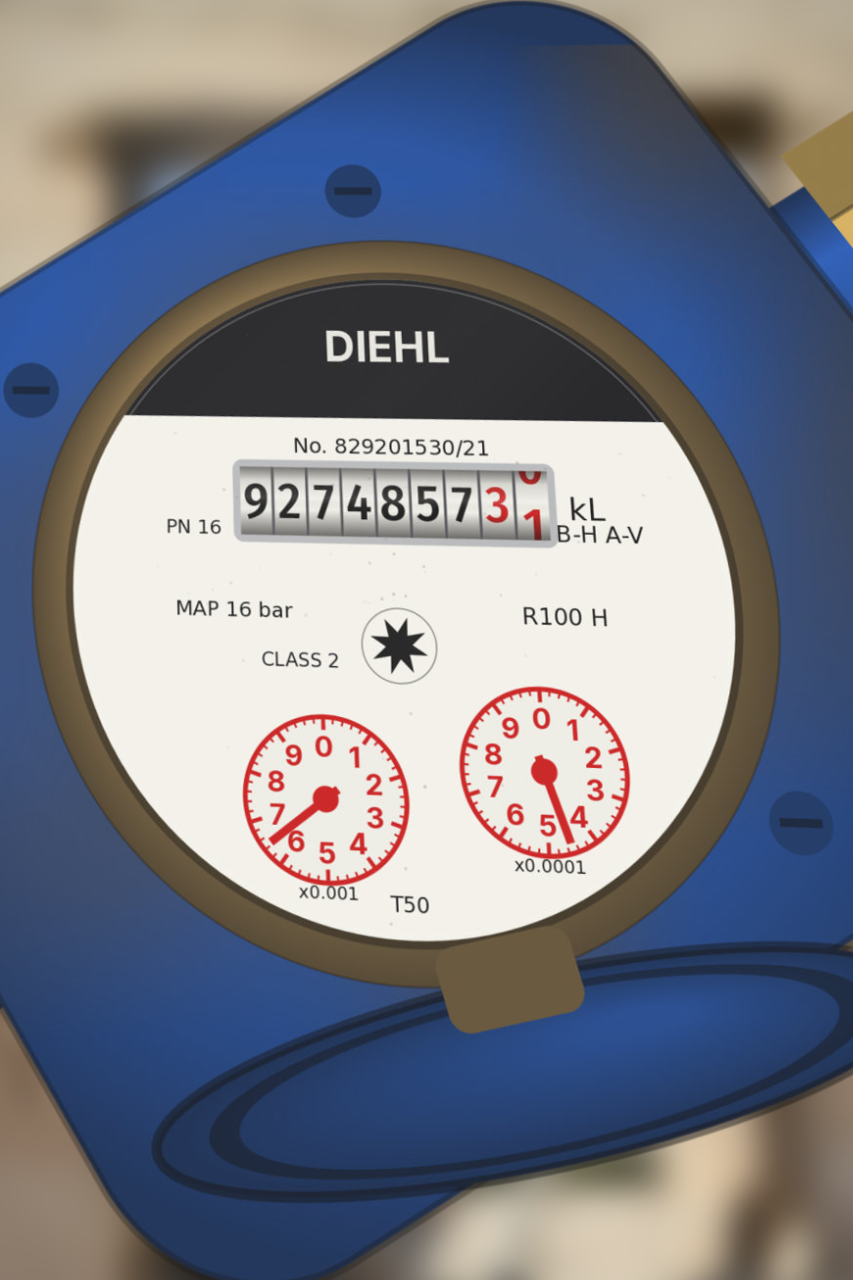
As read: 9274857.3064 kL
